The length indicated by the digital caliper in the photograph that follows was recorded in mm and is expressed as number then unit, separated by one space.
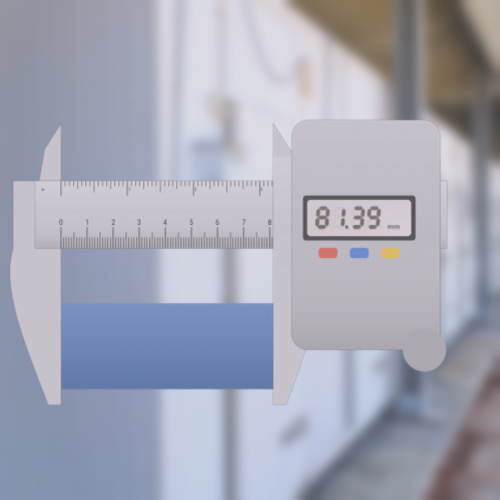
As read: 81.39 mm
